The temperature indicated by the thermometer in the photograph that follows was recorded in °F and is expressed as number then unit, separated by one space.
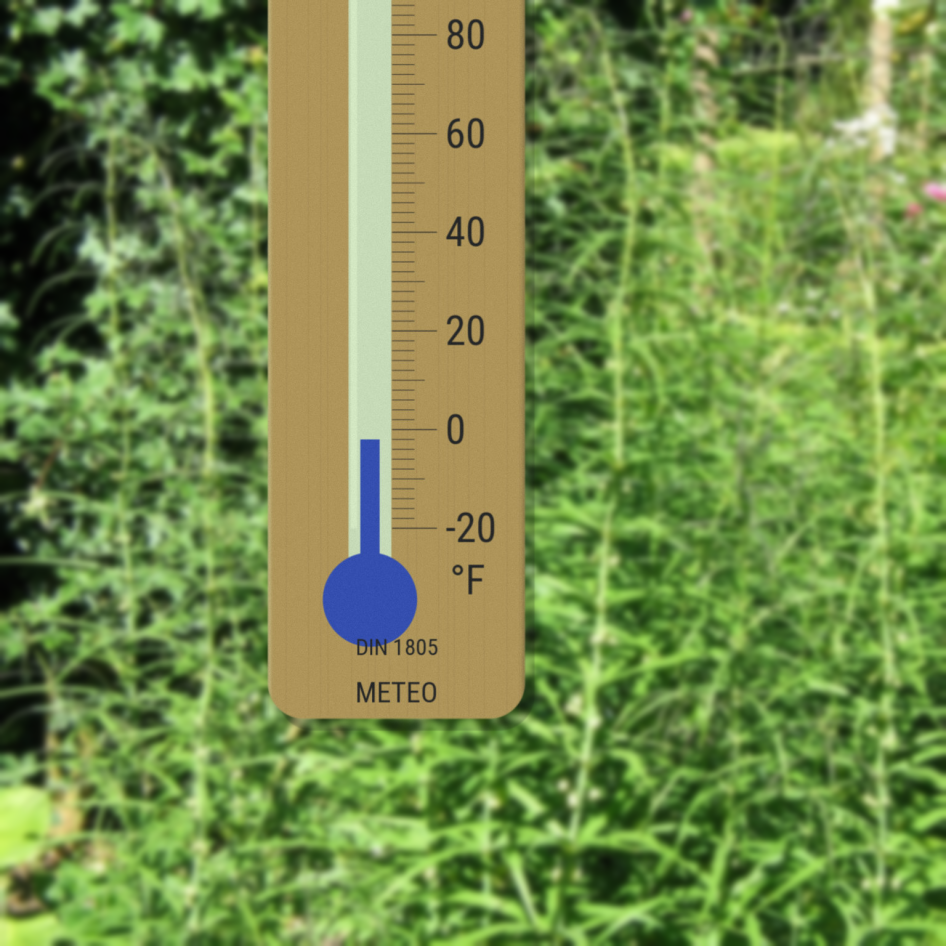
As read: -2 °F
